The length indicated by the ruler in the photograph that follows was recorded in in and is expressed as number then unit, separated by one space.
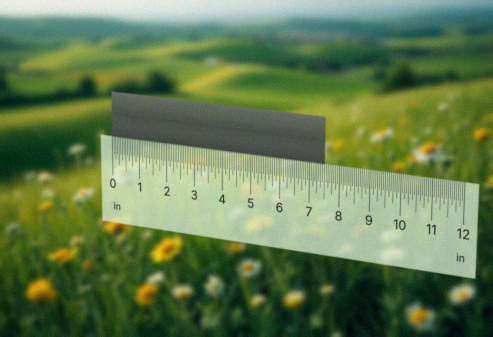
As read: 7.5 in
